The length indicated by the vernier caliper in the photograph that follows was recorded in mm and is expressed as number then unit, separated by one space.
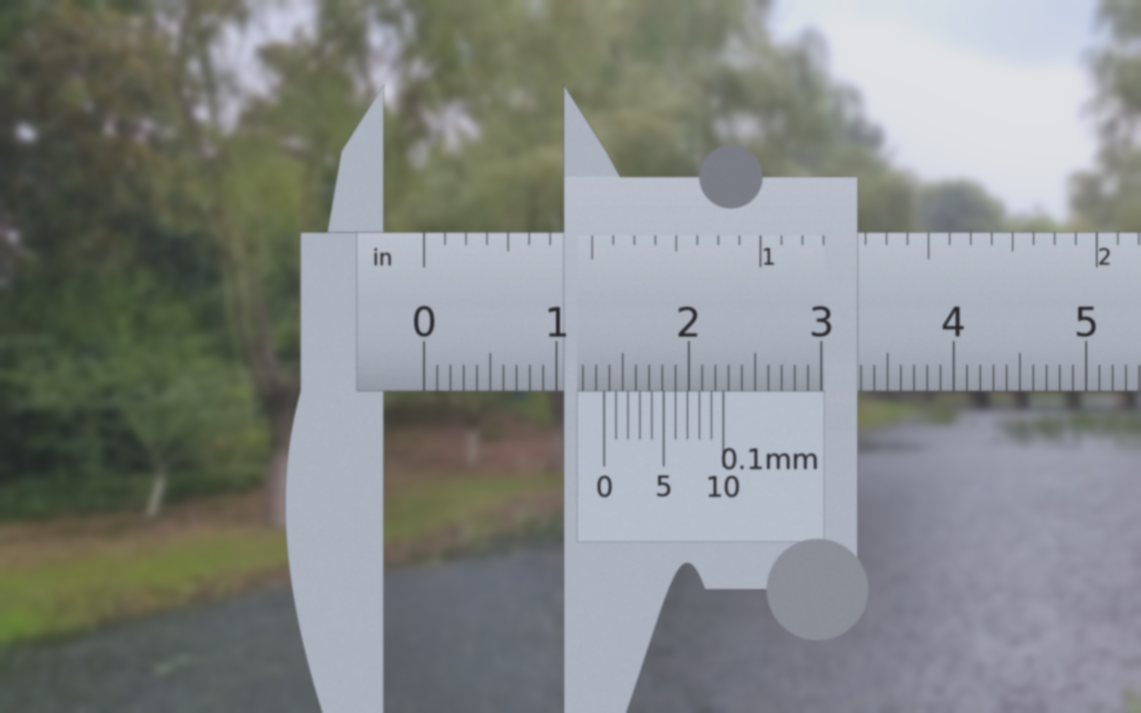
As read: 13.6 mm
